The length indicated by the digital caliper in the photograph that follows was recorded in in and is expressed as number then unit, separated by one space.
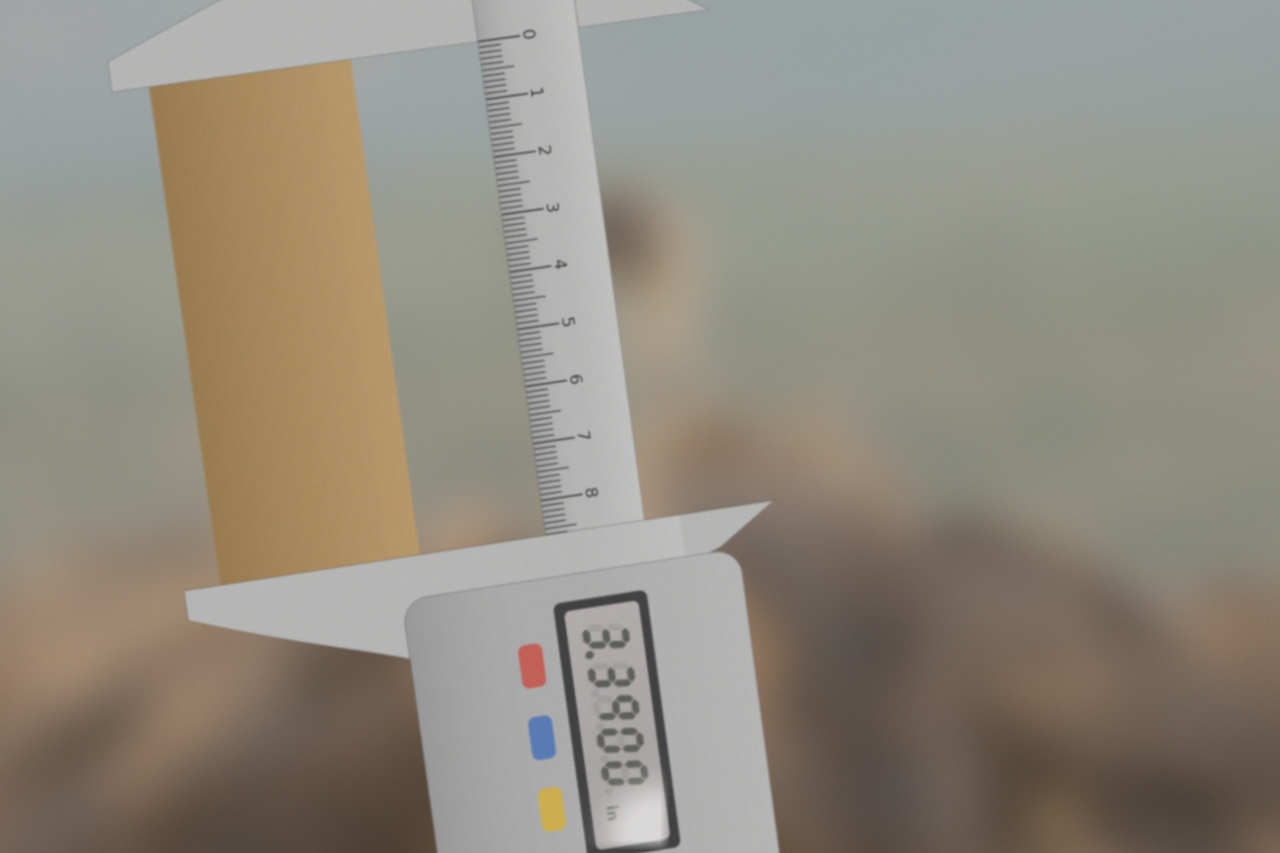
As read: 3.3900 in
